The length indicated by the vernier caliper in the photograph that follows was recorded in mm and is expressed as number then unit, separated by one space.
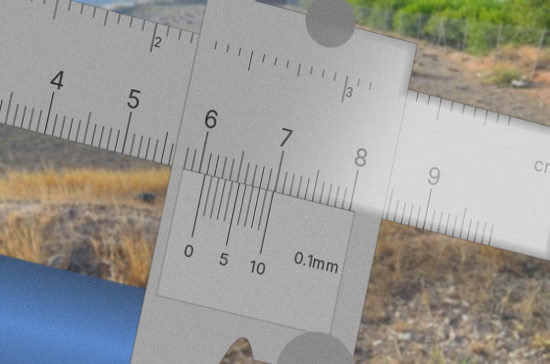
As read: 60.8 mm
